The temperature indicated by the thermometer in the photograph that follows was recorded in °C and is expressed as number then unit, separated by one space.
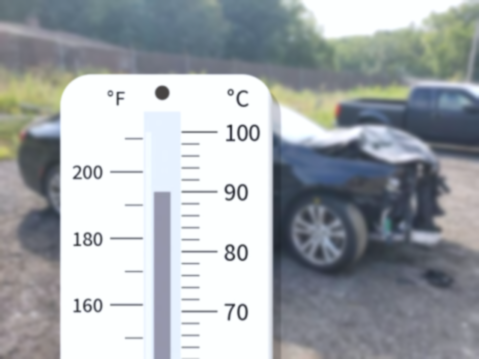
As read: 90 °C
